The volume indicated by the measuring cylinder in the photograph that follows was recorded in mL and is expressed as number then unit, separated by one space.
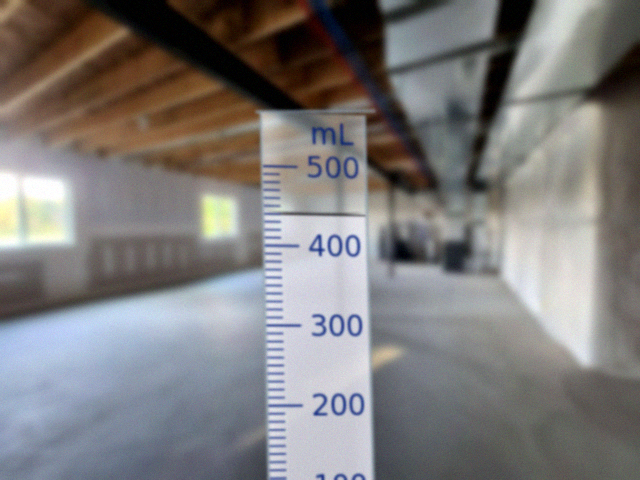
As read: 440 mL
